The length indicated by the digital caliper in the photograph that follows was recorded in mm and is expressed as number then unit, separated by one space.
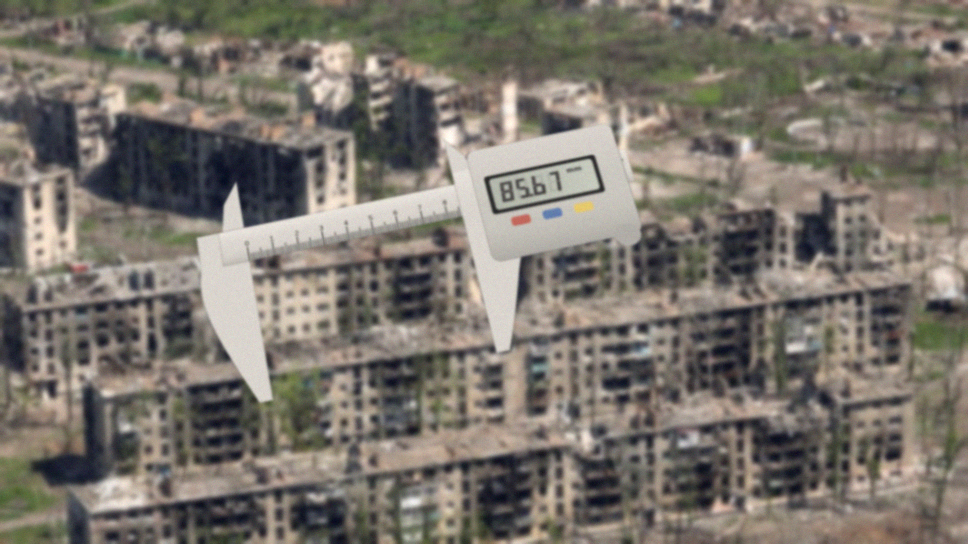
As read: 85.67 mm
